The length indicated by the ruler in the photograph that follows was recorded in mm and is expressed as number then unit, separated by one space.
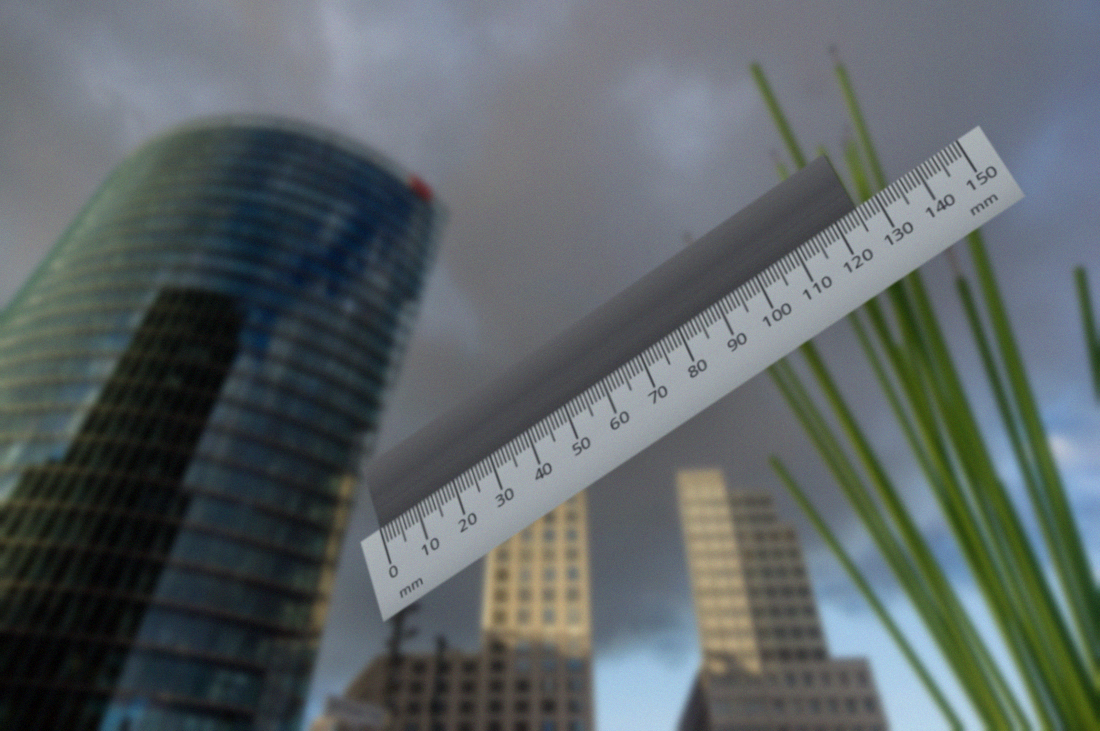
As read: 125 mm
